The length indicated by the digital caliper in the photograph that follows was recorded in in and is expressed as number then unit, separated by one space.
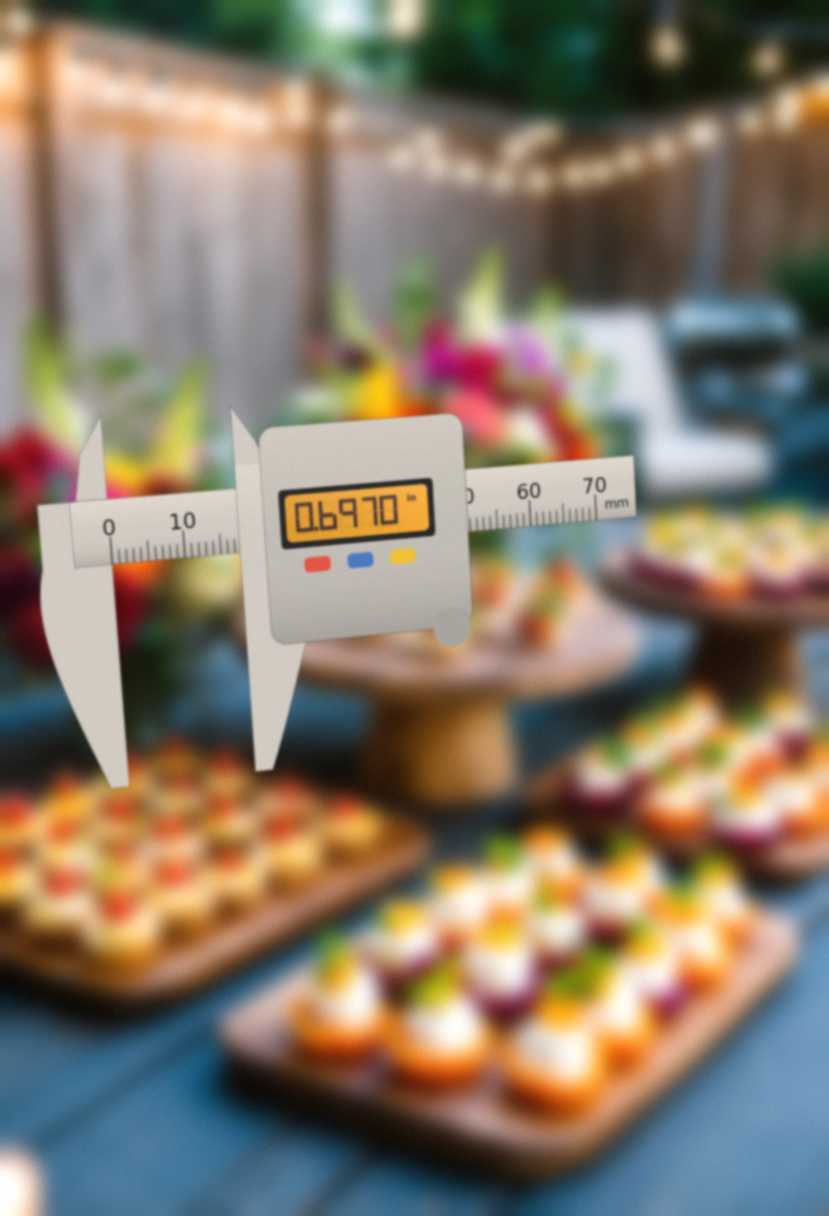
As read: 0.6970 in
